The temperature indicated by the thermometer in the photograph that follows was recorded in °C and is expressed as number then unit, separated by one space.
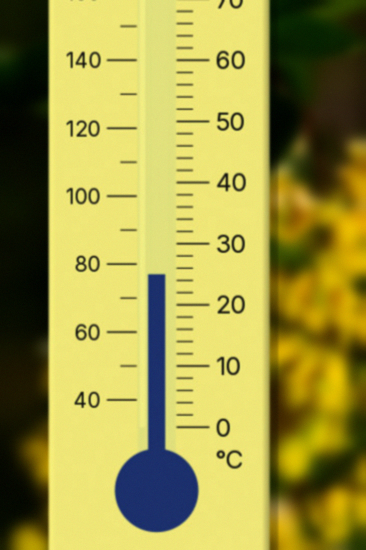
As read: 25 °C
